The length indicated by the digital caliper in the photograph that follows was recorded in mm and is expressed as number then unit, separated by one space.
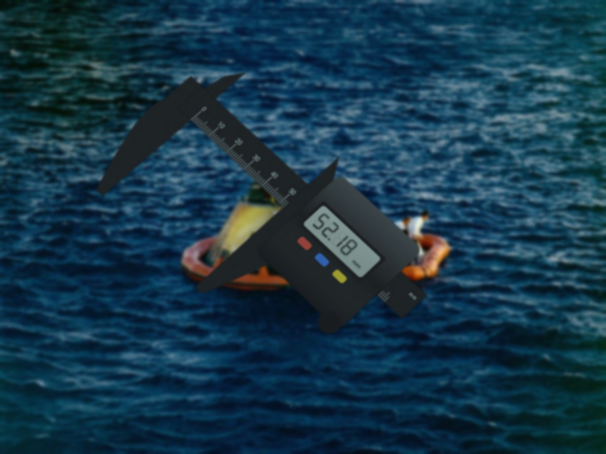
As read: 52.18 mm
